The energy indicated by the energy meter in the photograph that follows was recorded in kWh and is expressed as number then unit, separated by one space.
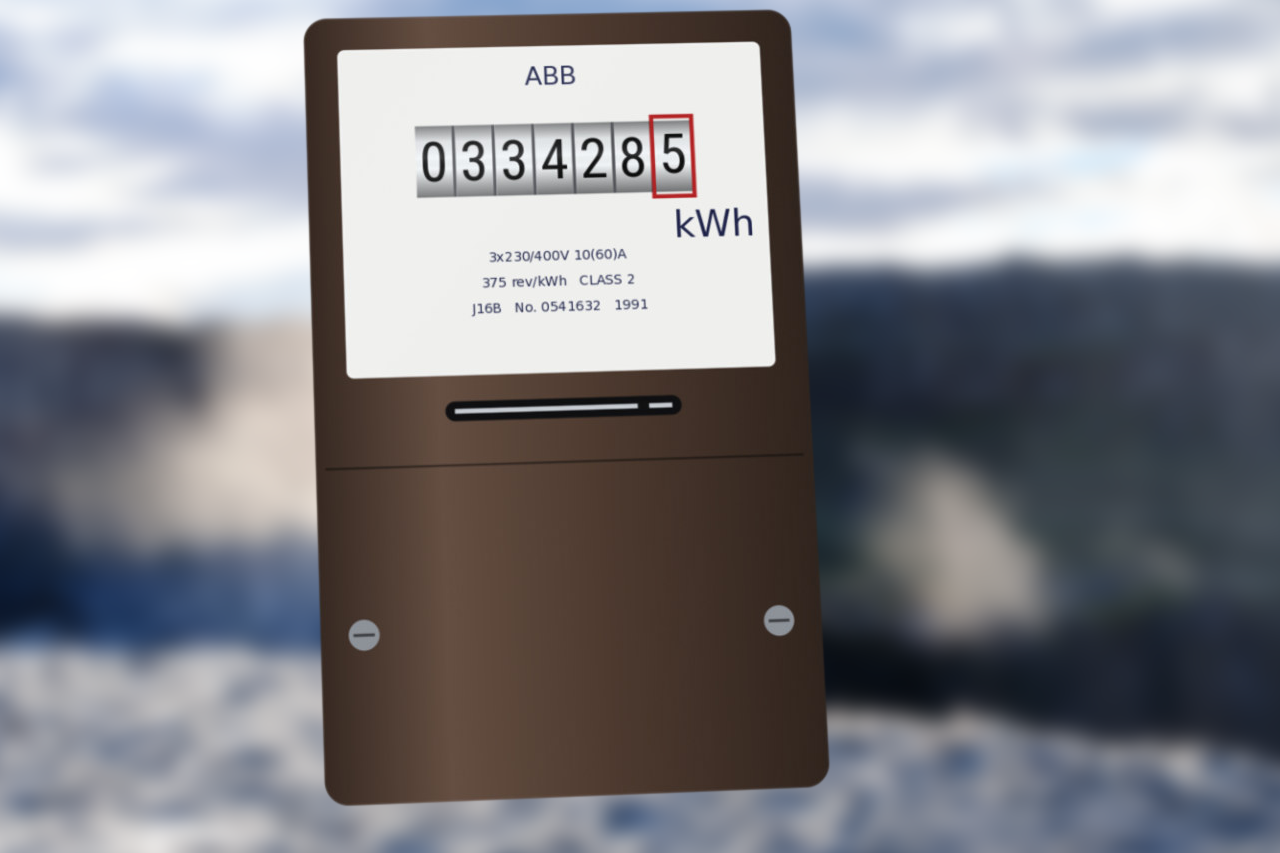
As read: 33428.5 kWh
